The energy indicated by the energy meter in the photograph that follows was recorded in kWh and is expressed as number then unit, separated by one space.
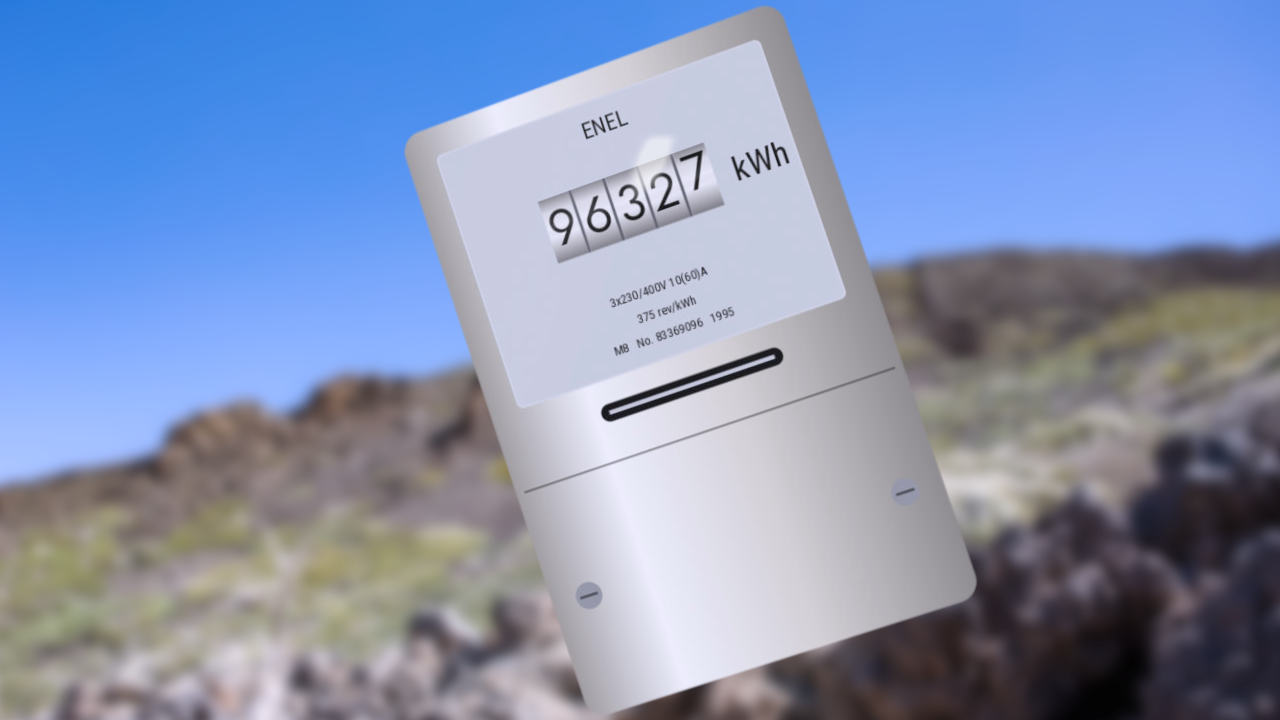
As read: 96327 kWh
